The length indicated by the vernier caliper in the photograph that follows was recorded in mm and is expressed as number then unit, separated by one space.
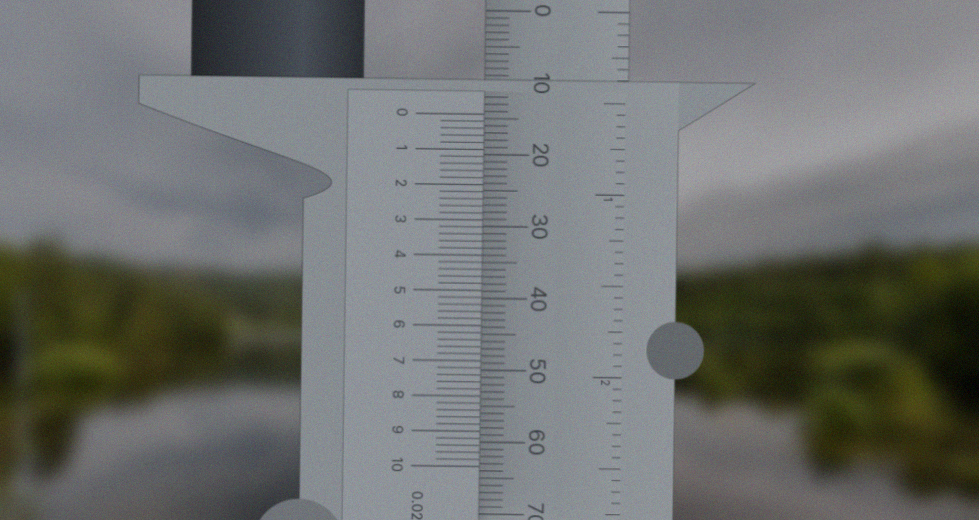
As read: 14.4 mm
